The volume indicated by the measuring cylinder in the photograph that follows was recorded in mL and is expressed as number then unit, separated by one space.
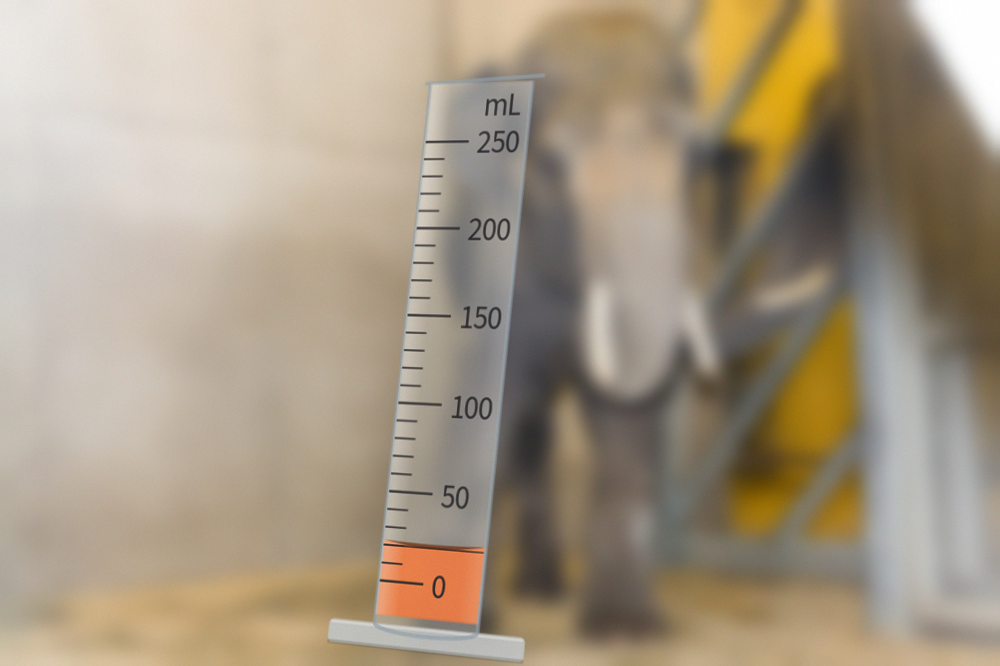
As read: 20 mL
